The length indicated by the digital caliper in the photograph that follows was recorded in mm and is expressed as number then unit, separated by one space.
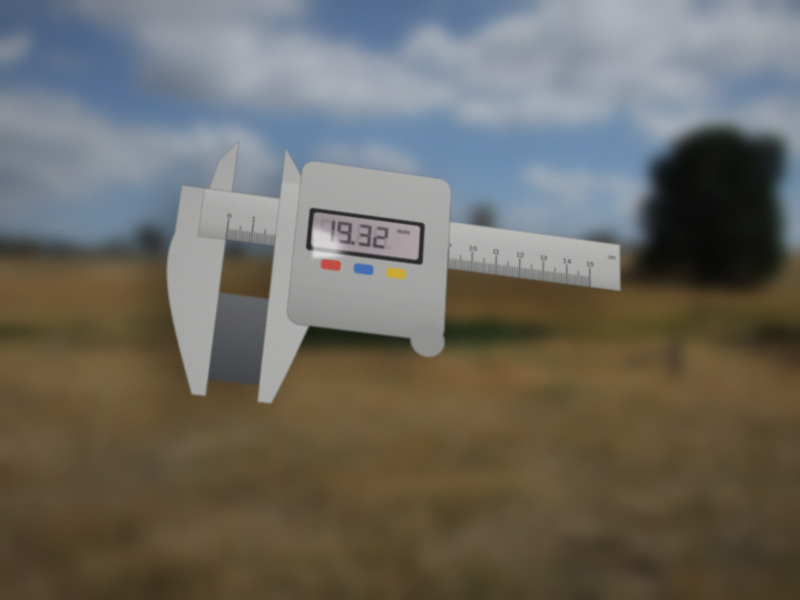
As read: 19.32 mm
